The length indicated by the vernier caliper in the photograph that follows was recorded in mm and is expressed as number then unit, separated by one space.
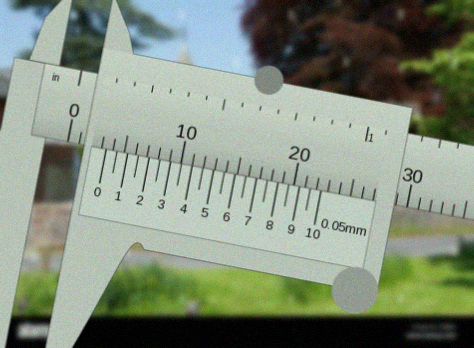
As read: 3.4 mm
